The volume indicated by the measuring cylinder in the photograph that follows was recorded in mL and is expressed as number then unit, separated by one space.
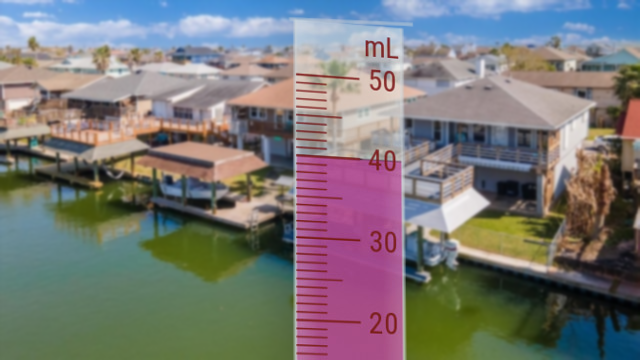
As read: 40 mL
